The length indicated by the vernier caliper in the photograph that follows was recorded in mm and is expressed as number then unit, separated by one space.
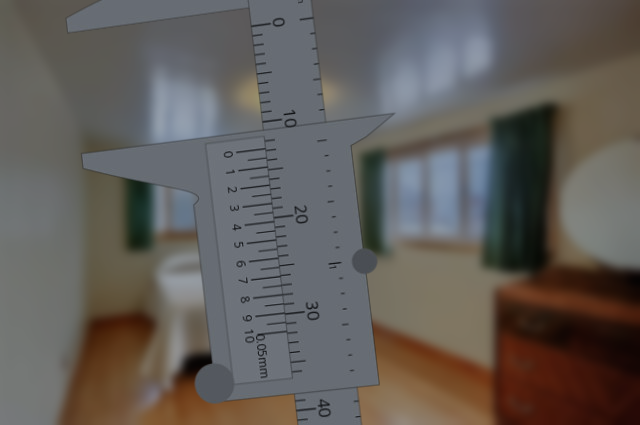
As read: 12.8 mm
